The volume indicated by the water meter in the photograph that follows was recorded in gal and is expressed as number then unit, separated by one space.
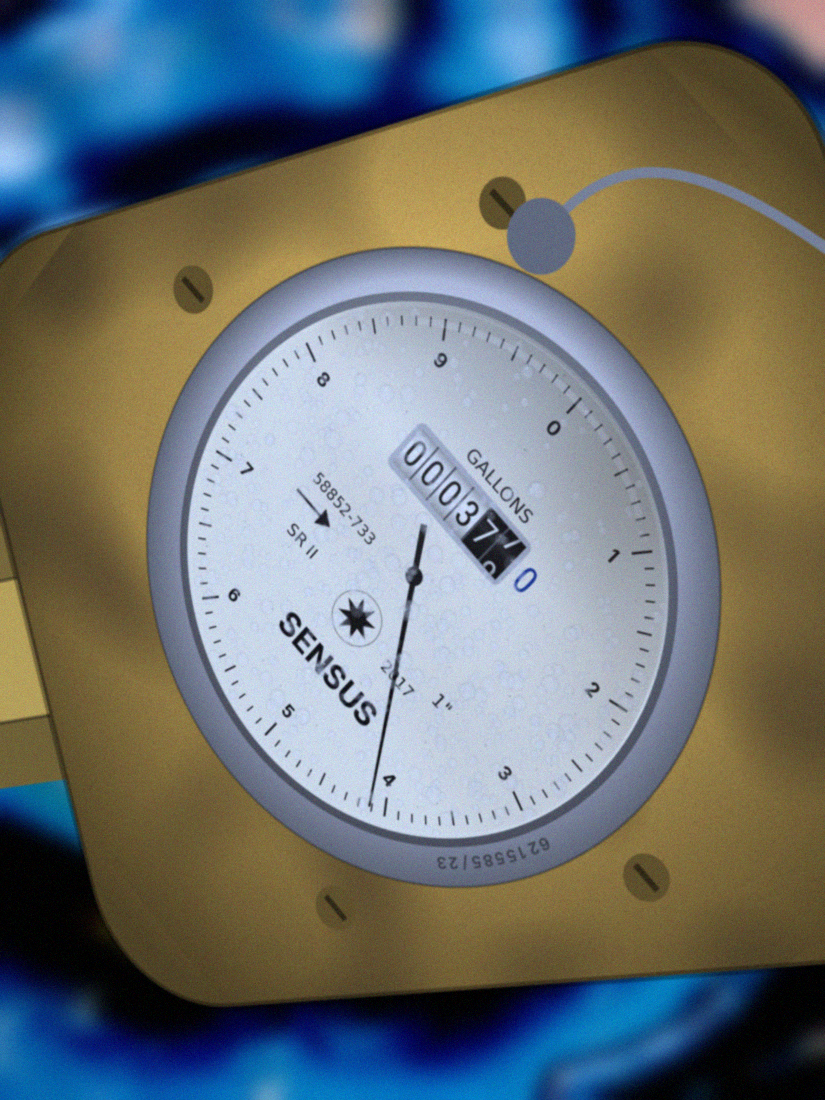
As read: 3774.1 gal
